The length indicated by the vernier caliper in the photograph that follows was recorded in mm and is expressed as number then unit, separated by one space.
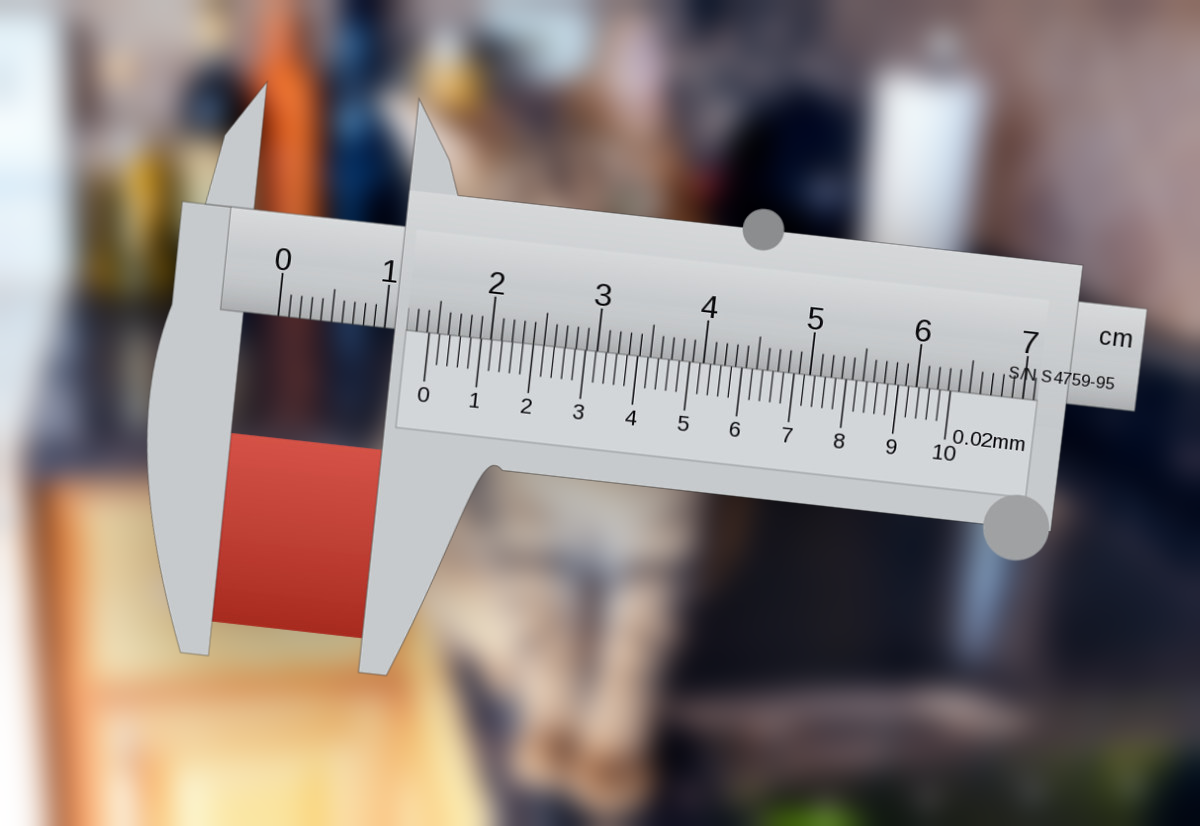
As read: 14.2 mm
